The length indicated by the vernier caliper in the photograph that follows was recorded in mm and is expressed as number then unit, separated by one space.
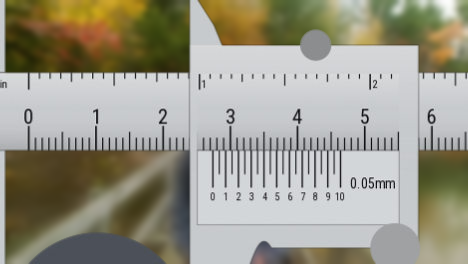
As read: 27.4 mm
